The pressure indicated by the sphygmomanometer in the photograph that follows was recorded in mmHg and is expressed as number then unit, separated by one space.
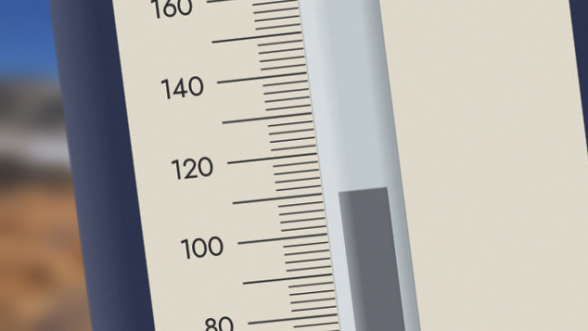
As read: 110 mmHg
